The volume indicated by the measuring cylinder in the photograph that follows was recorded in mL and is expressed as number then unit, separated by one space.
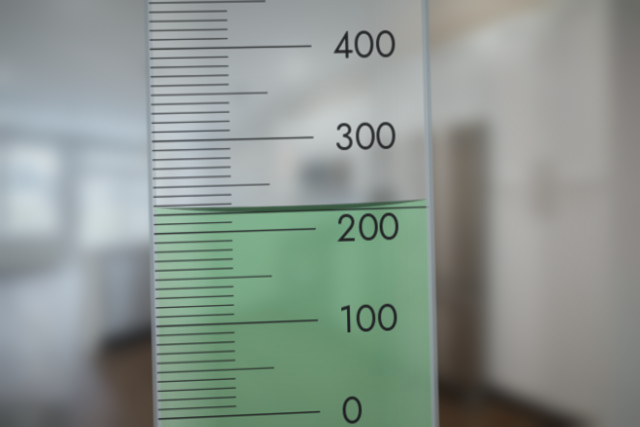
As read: 220 mL
